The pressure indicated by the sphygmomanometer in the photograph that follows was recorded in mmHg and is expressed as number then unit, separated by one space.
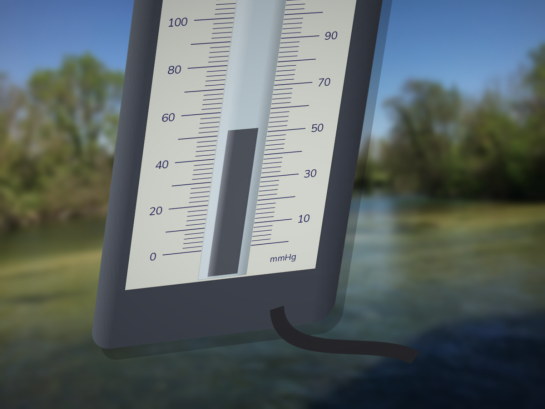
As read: 52 mmHg
